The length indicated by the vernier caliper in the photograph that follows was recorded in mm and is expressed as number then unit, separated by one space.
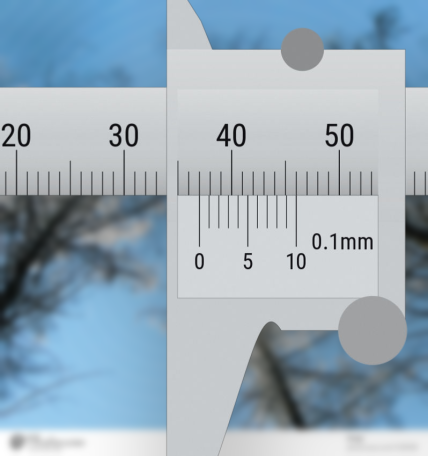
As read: 37.0 mm
